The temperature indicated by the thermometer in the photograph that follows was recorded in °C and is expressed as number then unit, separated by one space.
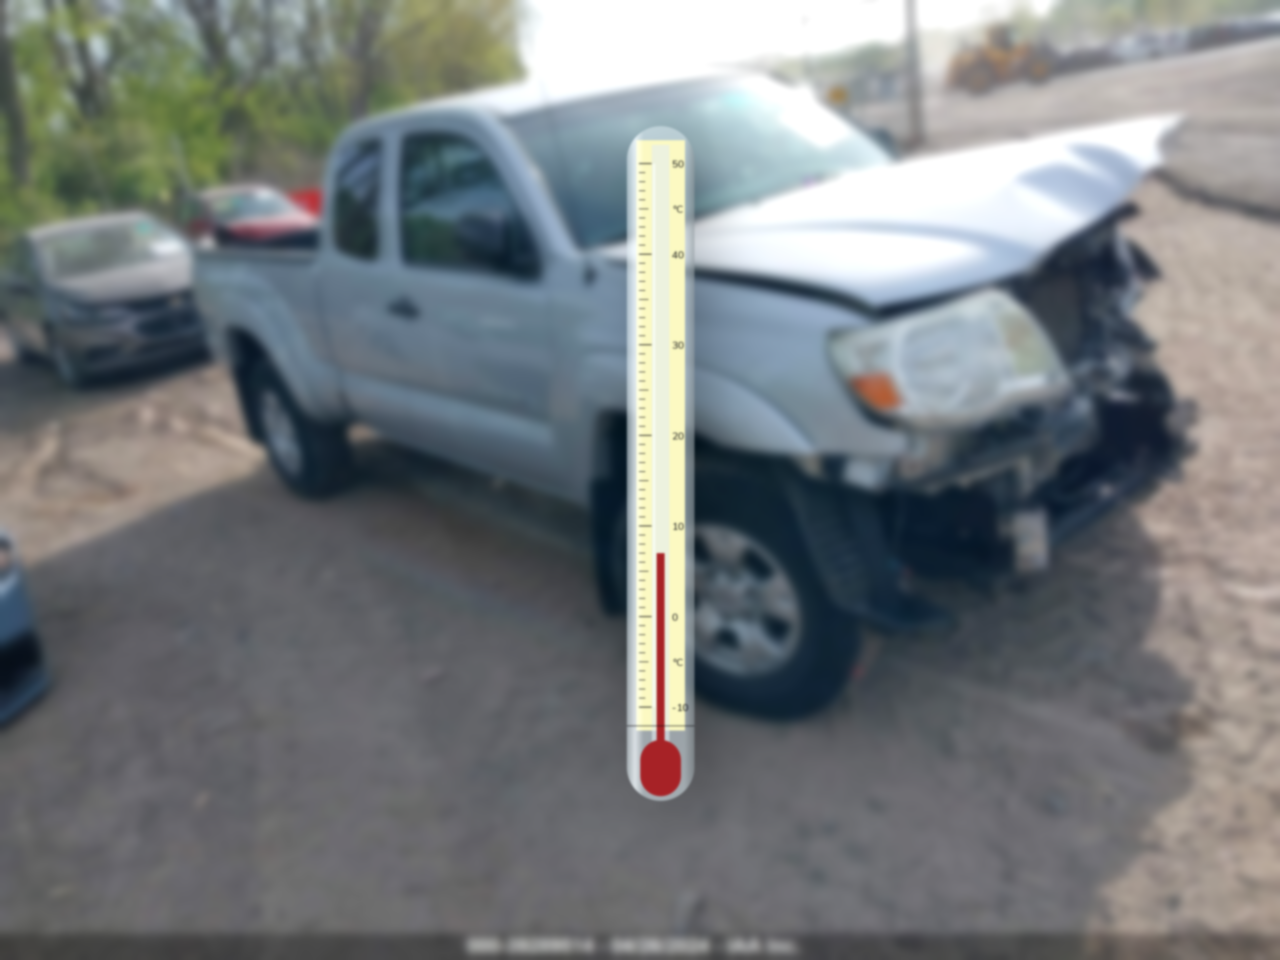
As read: 7 °C
